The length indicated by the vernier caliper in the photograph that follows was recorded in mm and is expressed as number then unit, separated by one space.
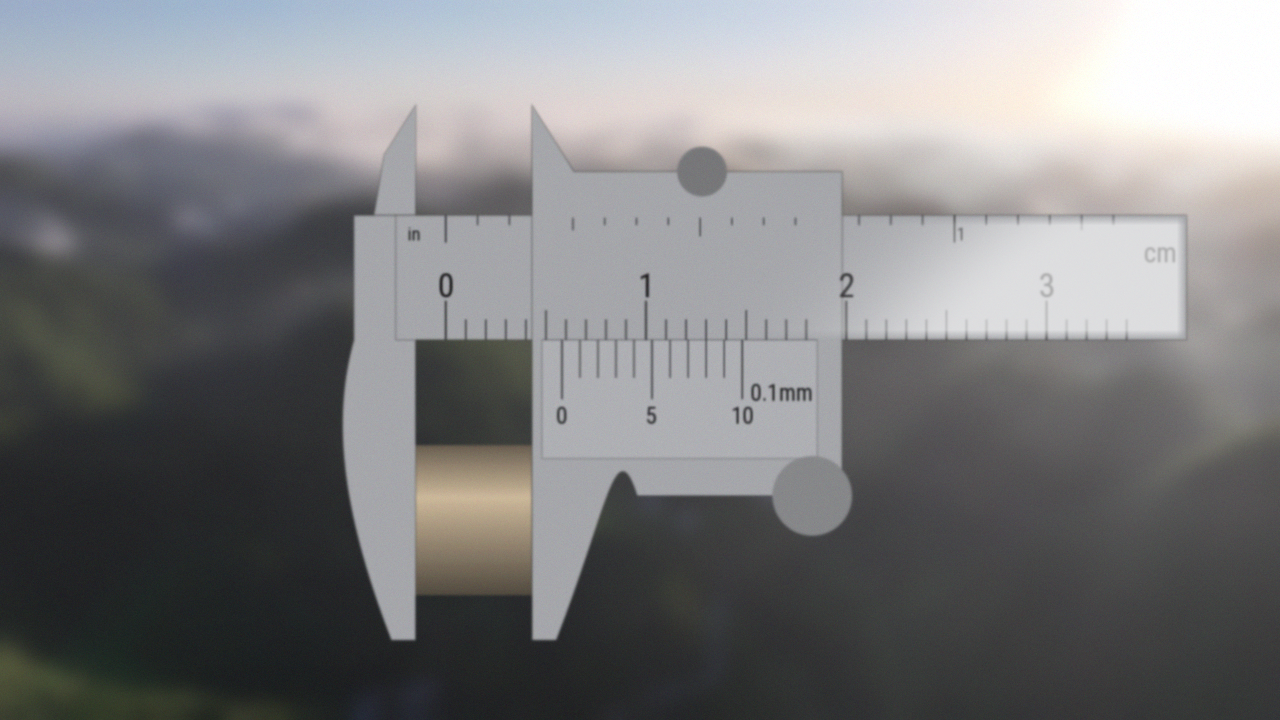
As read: 5.8 mm
